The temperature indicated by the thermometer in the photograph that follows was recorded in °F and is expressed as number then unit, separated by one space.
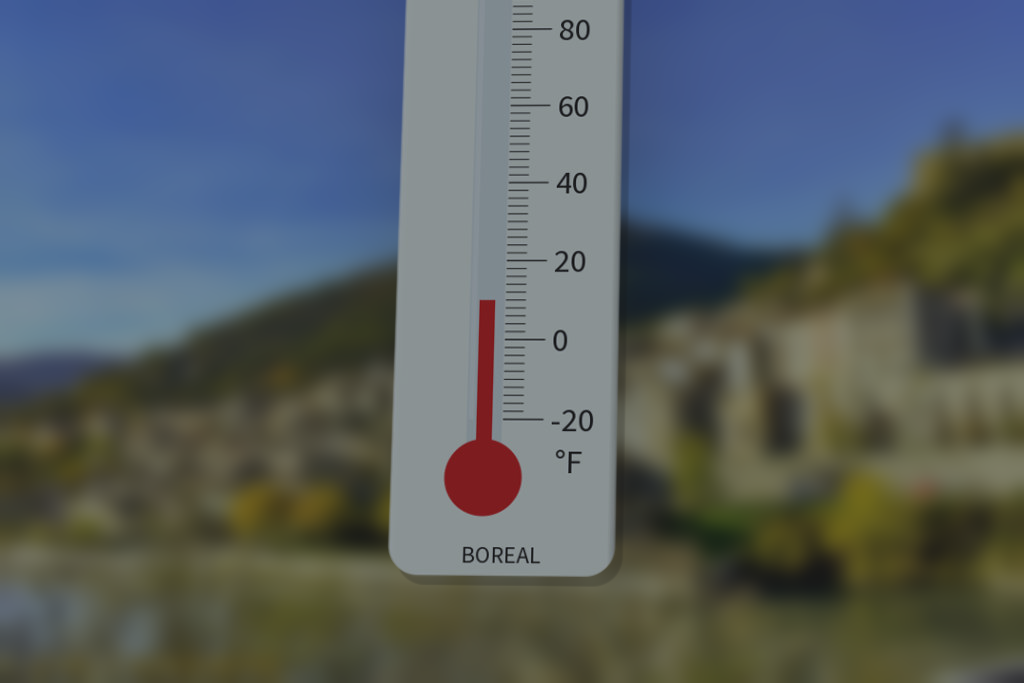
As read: 10 °F
